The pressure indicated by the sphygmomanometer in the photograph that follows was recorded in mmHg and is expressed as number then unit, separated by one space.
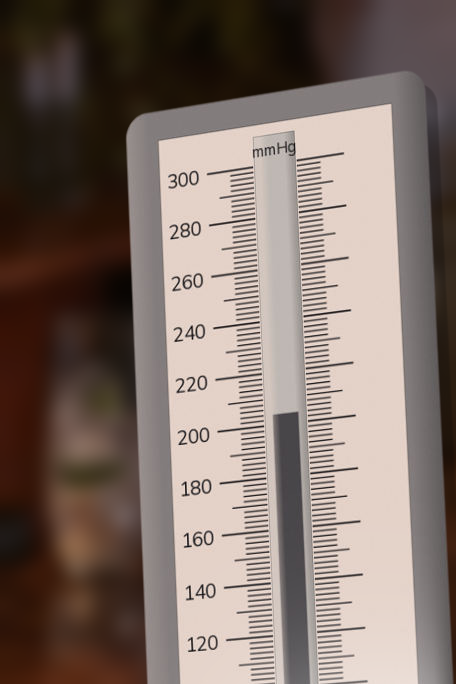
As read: 204 mmHg
